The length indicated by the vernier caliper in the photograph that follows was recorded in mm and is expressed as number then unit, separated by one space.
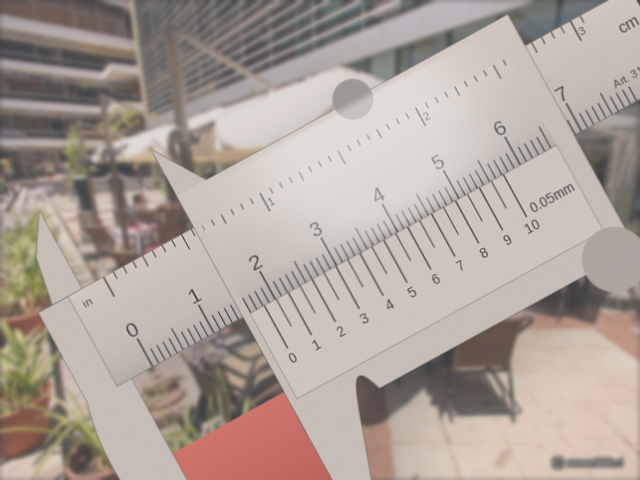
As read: 18.2 mm
